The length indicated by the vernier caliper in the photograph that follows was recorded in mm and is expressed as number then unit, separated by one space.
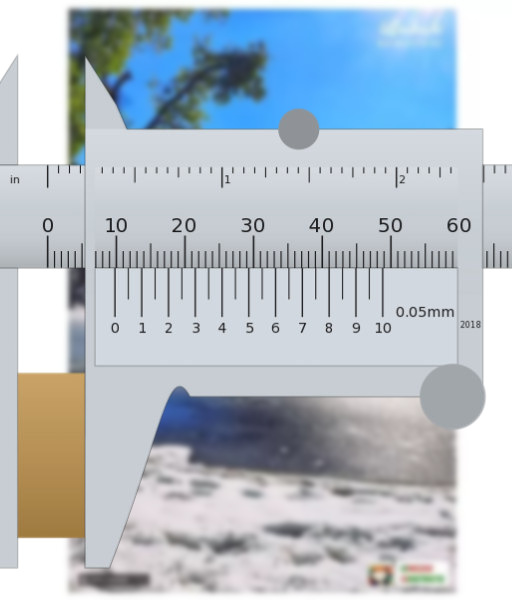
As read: 9.8 mm
